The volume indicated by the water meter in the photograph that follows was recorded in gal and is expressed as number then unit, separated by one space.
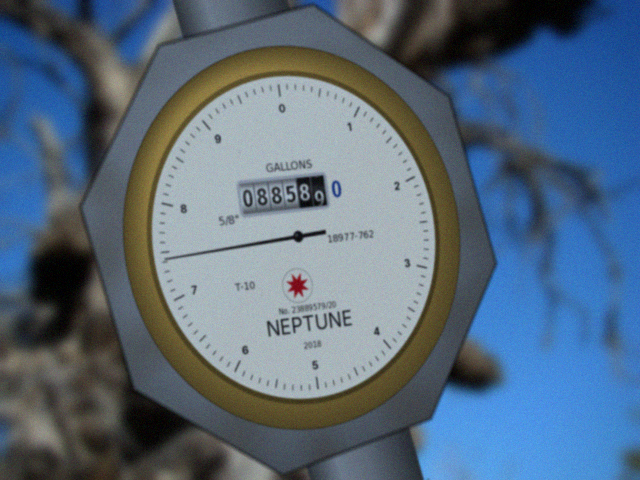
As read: 885887.4 gal
